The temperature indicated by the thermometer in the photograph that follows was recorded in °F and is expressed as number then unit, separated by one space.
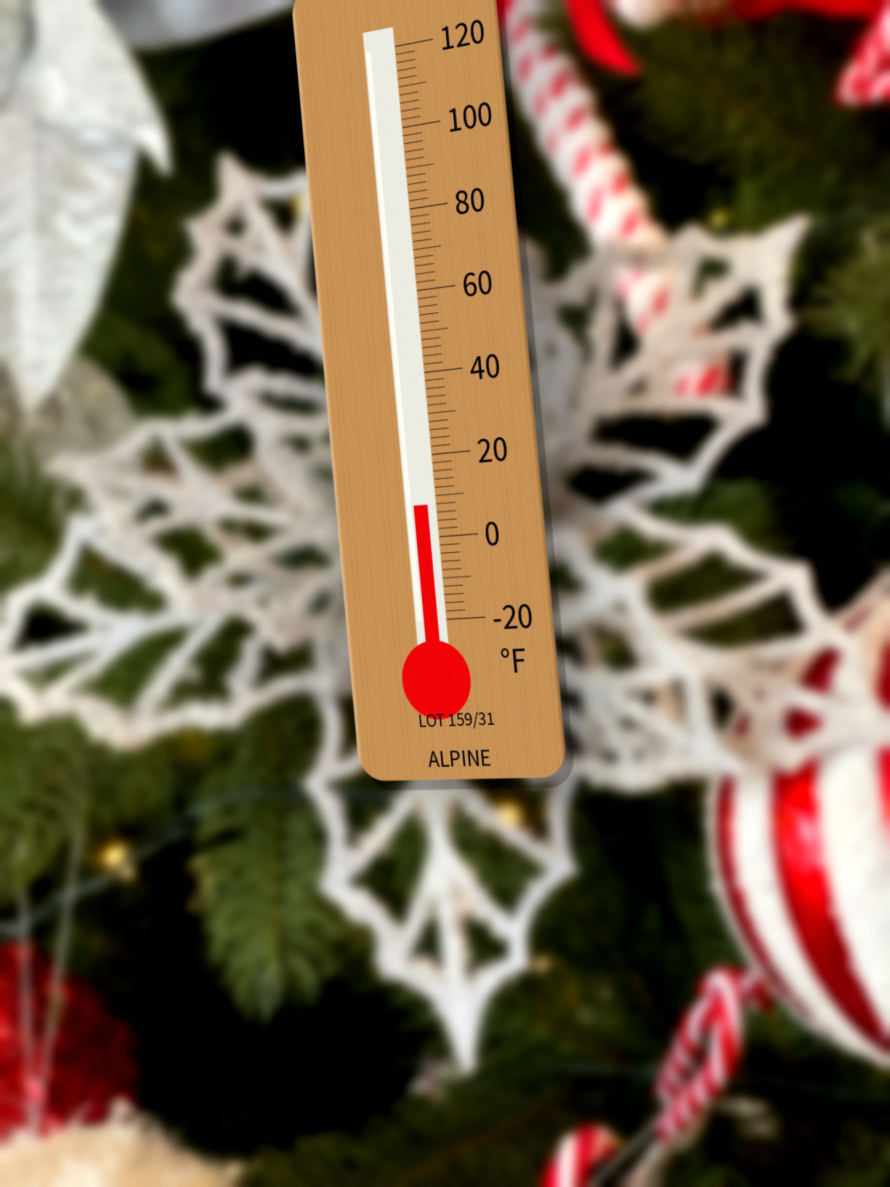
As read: 8 °F
